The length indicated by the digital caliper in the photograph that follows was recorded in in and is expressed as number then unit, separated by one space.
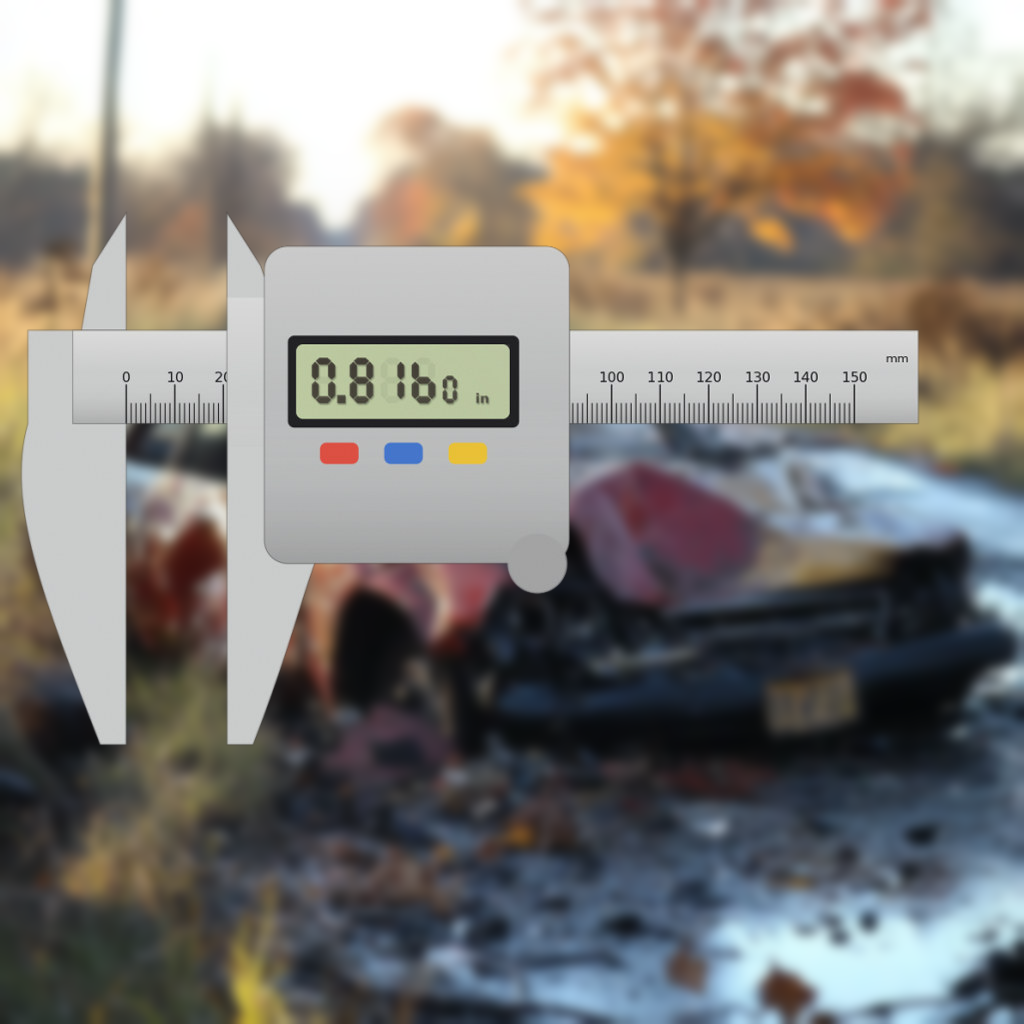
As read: 0.8160 in
